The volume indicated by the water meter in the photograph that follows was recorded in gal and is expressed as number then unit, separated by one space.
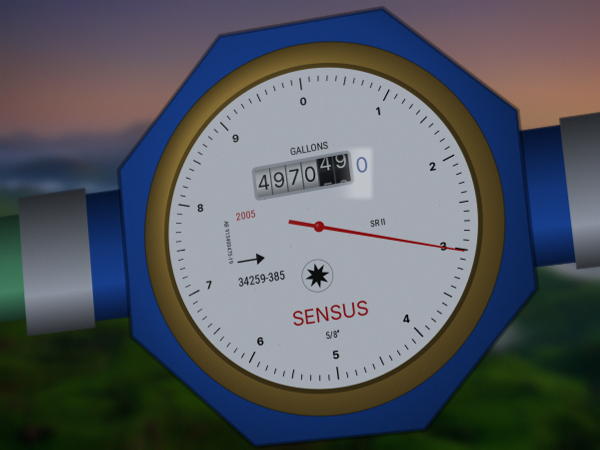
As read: 4970493.0 gal
